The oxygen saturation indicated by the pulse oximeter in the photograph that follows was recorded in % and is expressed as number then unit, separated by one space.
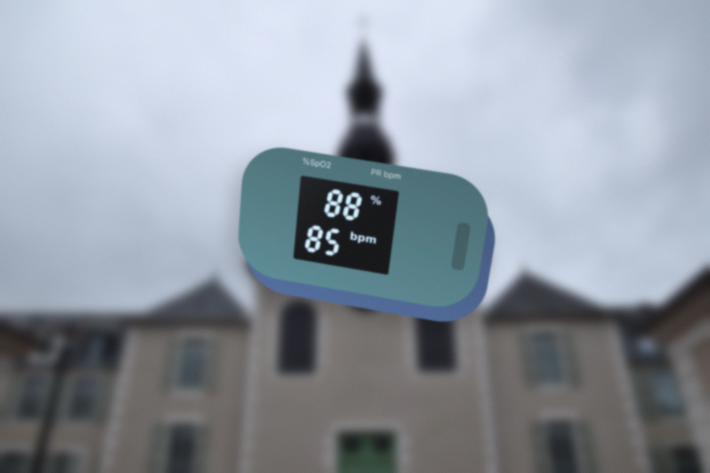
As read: 88 %
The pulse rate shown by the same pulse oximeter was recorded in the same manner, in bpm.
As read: 85 bpm
